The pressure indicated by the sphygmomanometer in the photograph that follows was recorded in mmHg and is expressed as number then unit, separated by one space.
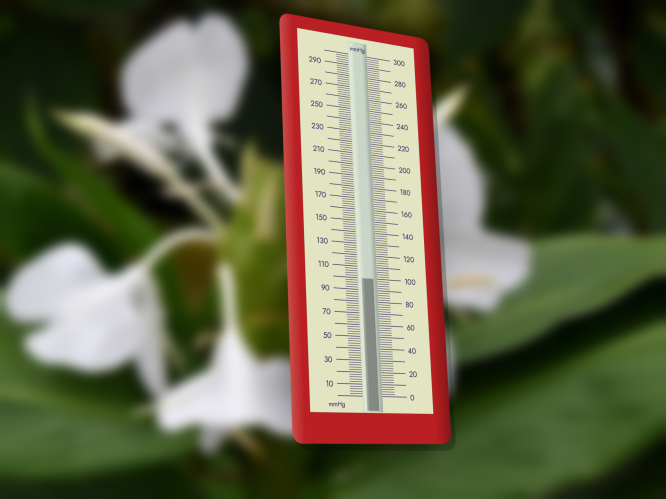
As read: 100 mmHg
